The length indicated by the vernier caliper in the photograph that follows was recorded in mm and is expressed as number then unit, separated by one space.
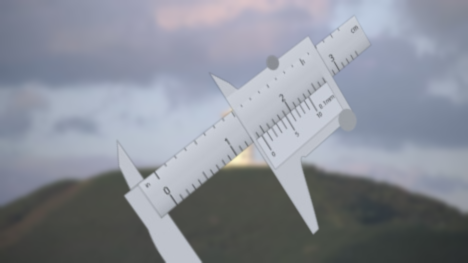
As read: 14.5 mm
